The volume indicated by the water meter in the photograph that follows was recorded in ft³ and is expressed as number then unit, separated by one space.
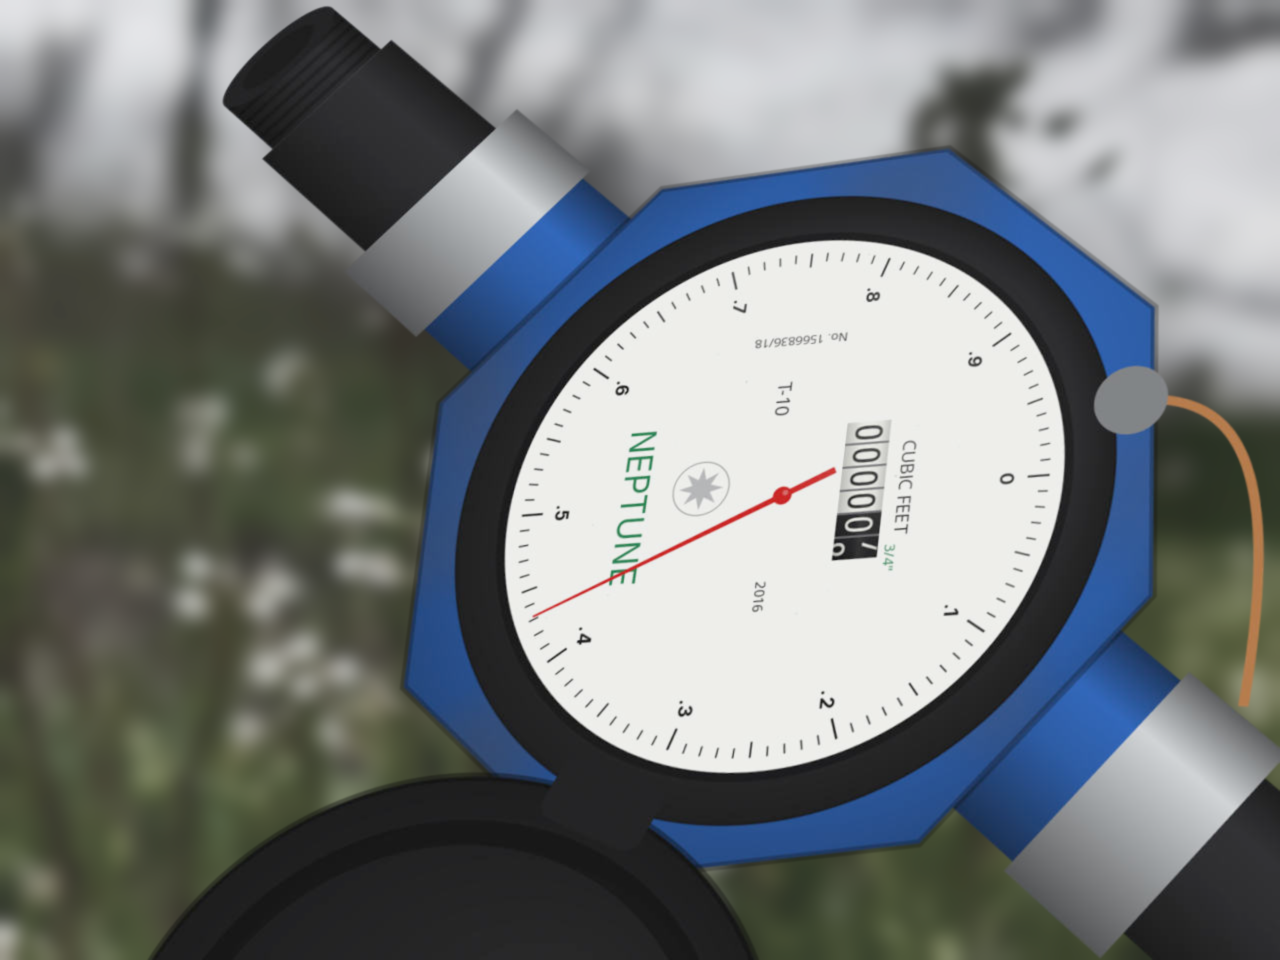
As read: 7.43 ft³
